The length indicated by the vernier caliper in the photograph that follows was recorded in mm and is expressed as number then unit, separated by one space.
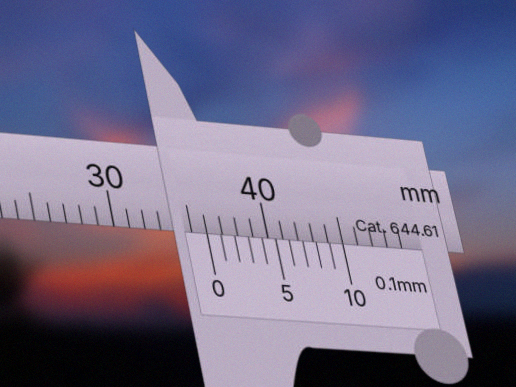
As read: 36.0 mm
